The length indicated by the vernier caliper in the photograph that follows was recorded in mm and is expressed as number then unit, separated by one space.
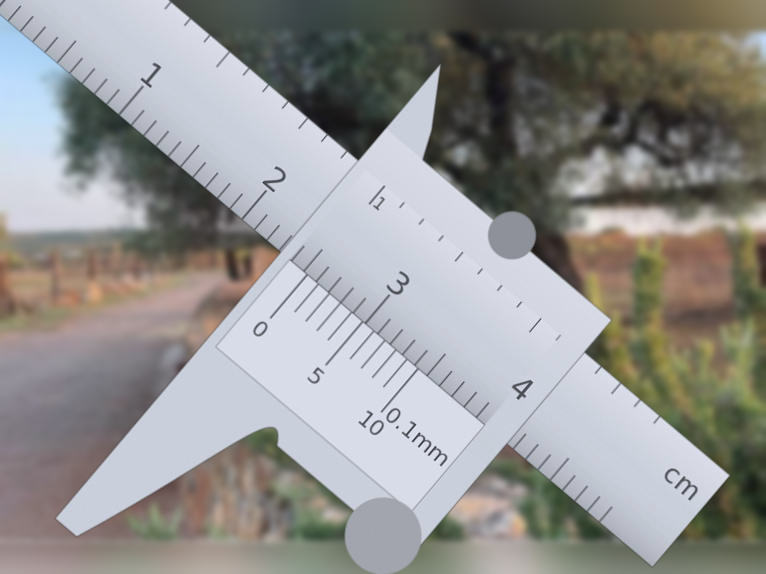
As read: 25.3 mm
